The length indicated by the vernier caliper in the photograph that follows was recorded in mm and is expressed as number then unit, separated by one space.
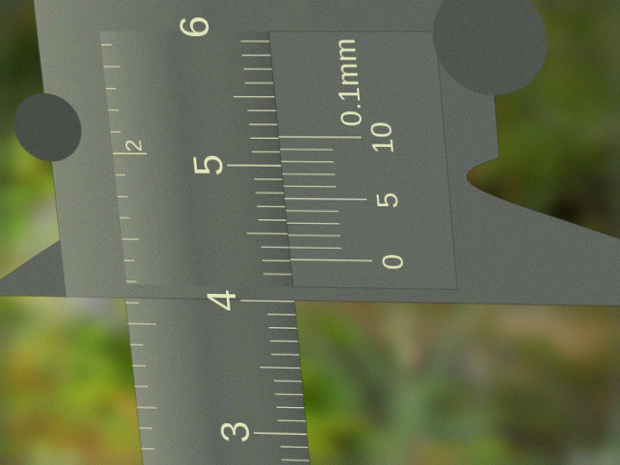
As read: 43.1 mm
